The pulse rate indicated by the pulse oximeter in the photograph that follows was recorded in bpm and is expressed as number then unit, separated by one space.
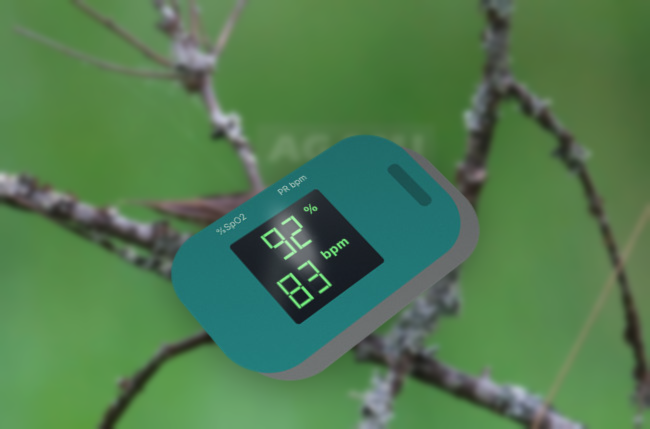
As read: 83 bpm
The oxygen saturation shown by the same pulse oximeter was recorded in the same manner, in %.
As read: 92 %
